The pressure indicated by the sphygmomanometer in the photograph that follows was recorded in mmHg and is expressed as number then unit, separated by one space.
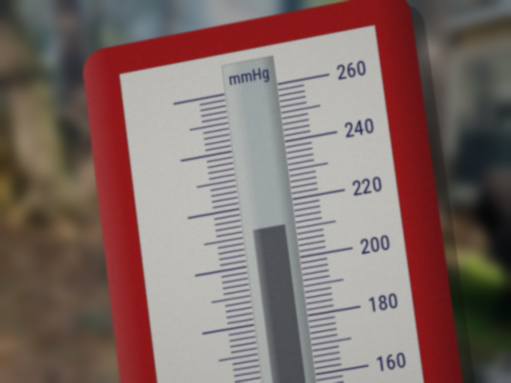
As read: 212 mmHg
